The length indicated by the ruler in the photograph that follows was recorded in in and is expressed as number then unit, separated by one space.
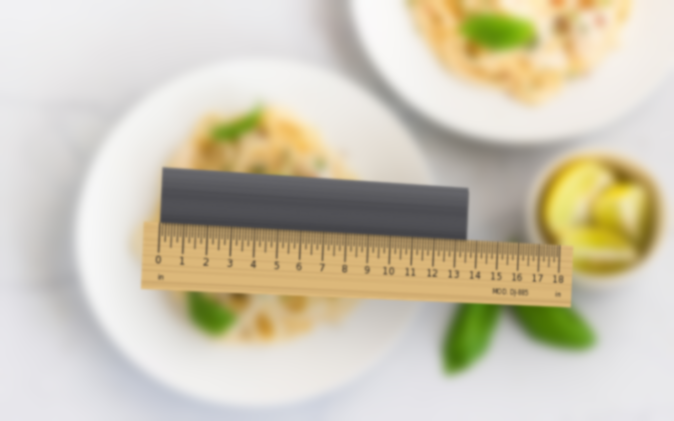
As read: 13.5 in
